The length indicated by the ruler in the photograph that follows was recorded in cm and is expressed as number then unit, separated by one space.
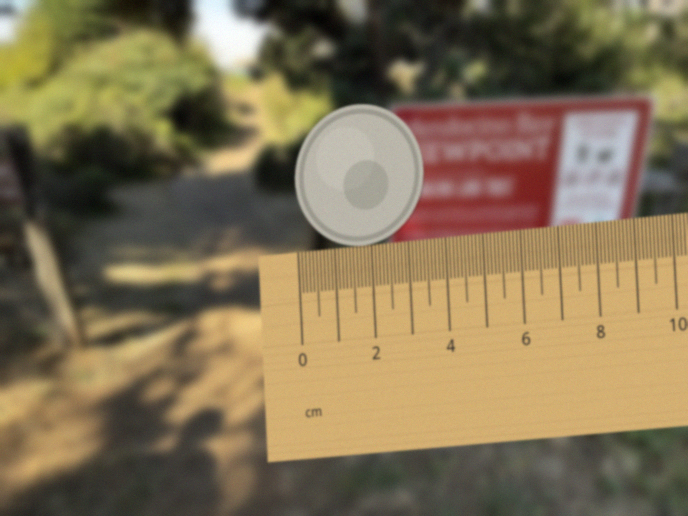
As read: 3.5 cm
